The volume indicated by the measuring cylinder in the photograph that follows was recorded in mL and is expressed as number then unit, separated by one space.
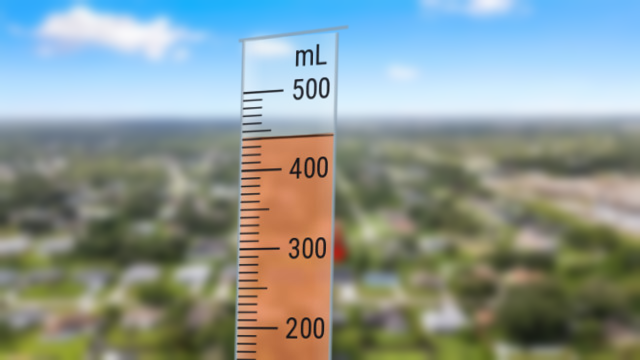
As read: 440 mL
